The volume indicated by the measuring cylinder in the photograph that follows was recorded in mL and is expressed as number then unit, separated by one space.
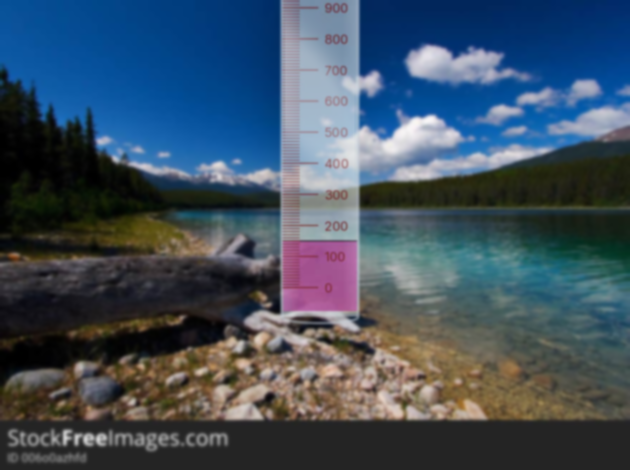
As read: 150 mL
